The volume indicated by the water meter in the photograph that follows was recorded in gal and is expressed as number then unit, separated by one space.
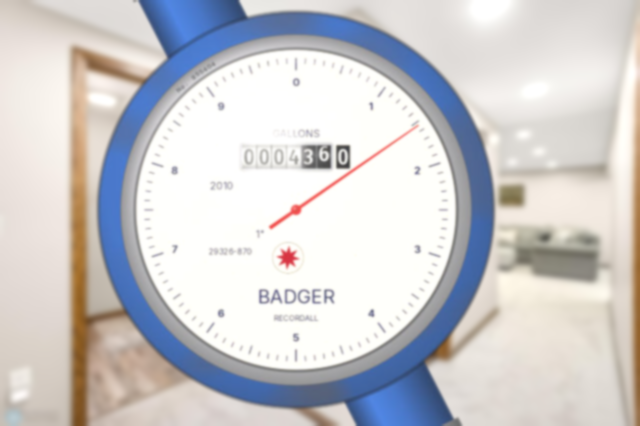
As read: 4361.5 gal
